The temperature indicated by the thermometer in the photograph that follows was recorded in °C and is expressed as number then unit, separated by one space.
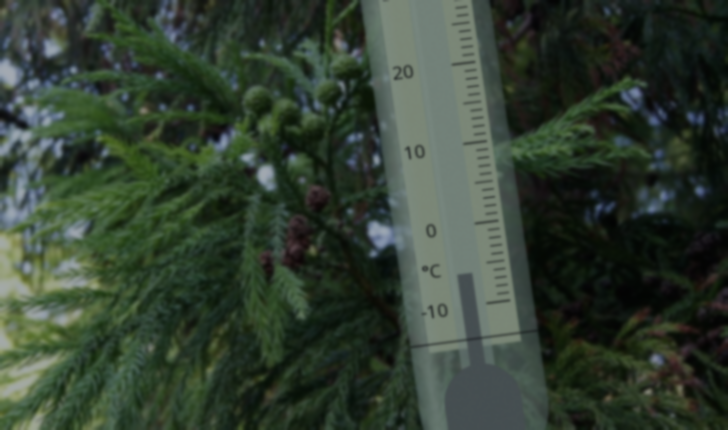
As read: -6 °C
